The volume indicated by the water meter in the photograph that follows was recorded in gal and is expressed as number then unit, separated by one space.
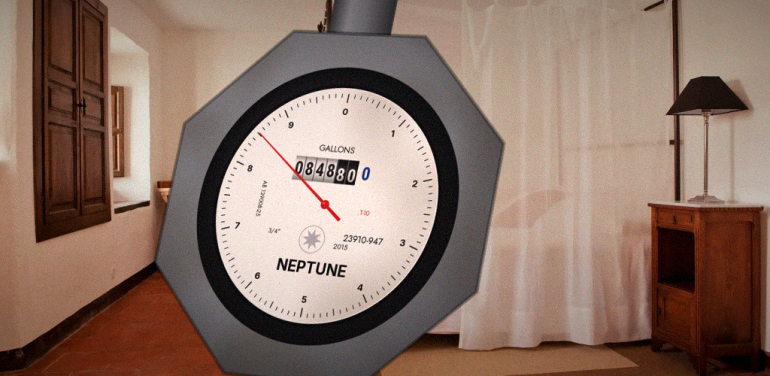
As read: 848798.5 gal
